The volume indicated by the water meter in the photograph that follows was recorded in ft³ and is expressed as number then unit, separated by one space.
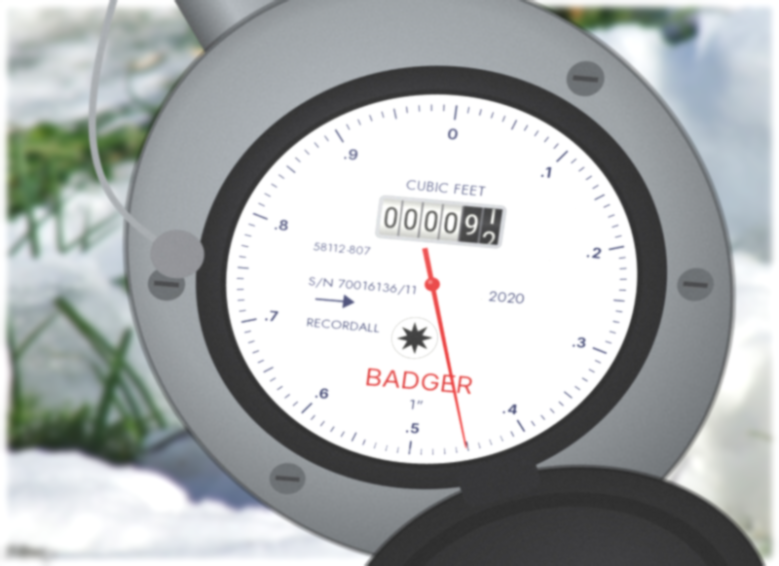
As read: 91.45 ft³
